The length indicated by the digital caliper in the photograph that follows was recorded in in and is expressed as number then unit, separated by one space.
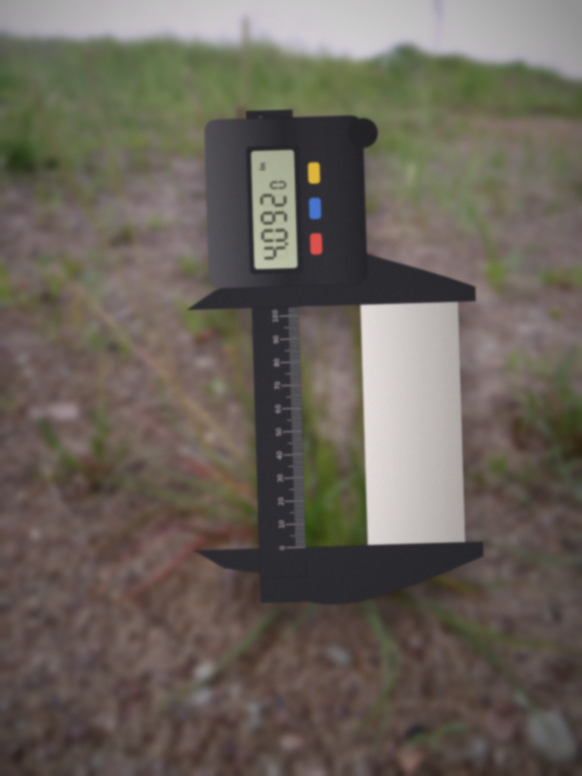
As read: 4.0920 in
